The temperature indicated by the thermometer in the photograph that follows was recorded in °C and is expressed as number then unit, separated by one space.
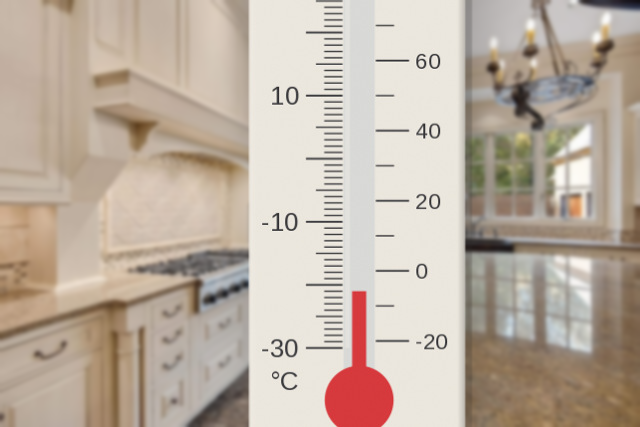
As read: -21 °C
